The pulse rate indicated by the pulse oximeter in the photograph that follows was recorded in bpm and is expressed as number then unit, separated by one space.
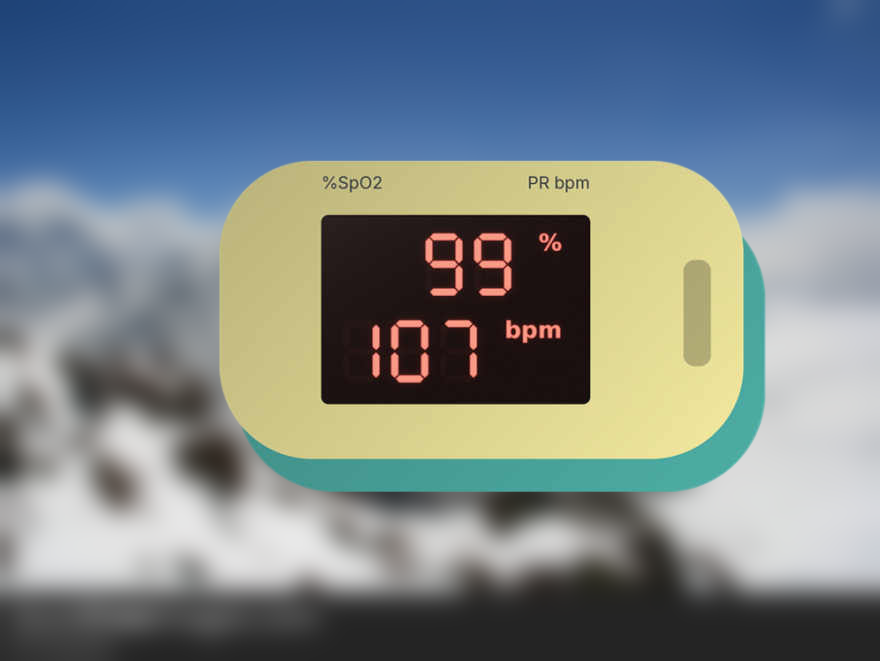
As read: 107 bpm
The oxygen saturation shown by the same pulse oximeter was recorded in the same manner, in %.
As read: 99 %
